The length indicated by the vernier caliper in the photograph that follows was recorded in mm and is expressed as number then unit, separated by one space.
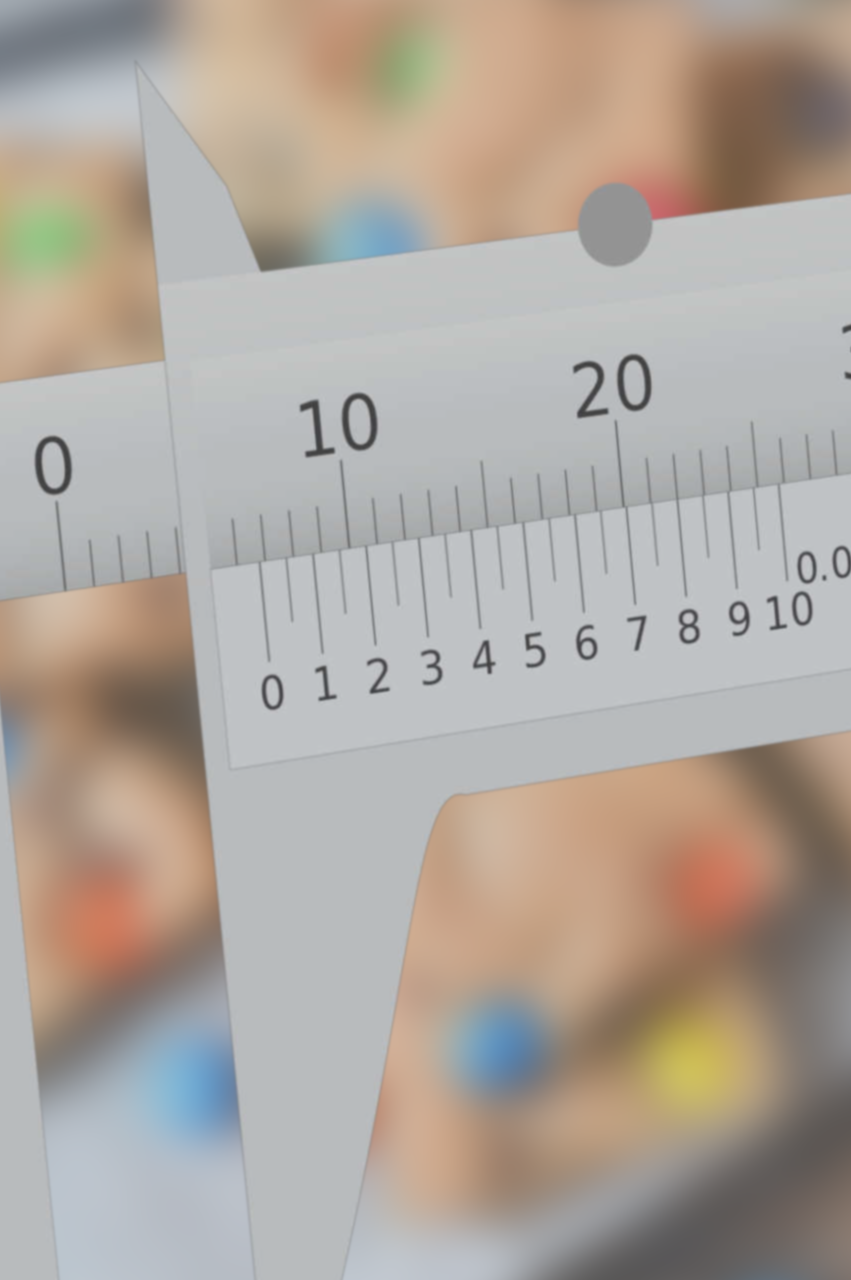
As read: 6.8 mm
